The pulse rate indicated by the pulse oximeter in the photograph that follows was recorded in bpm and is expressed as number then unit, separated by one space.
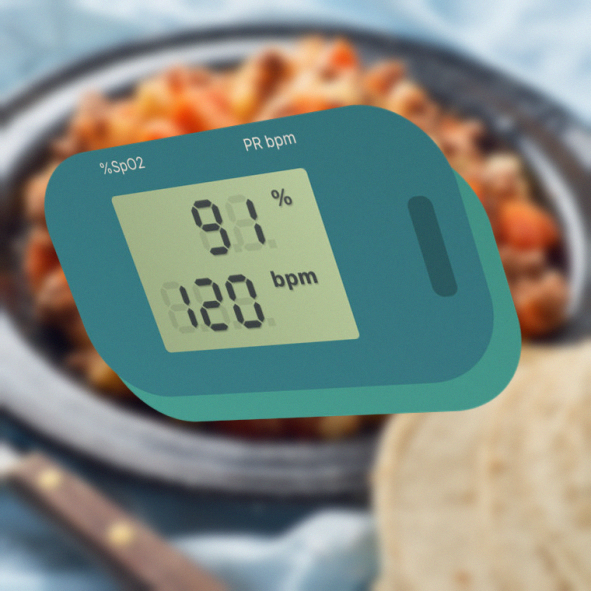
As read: 120 bpm
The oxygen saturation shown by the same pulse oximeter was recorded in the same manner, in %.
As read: 91 %
